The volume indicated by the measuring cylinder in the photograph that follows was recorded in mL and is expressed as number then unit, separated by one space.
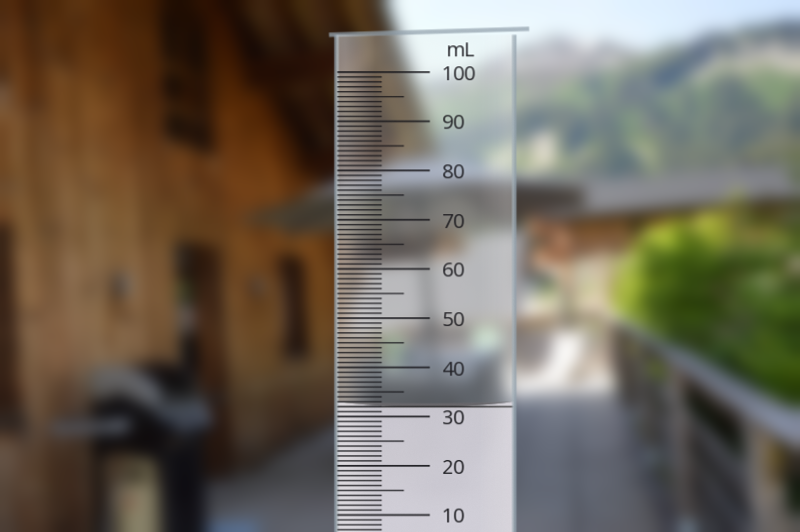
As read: 32 mL
